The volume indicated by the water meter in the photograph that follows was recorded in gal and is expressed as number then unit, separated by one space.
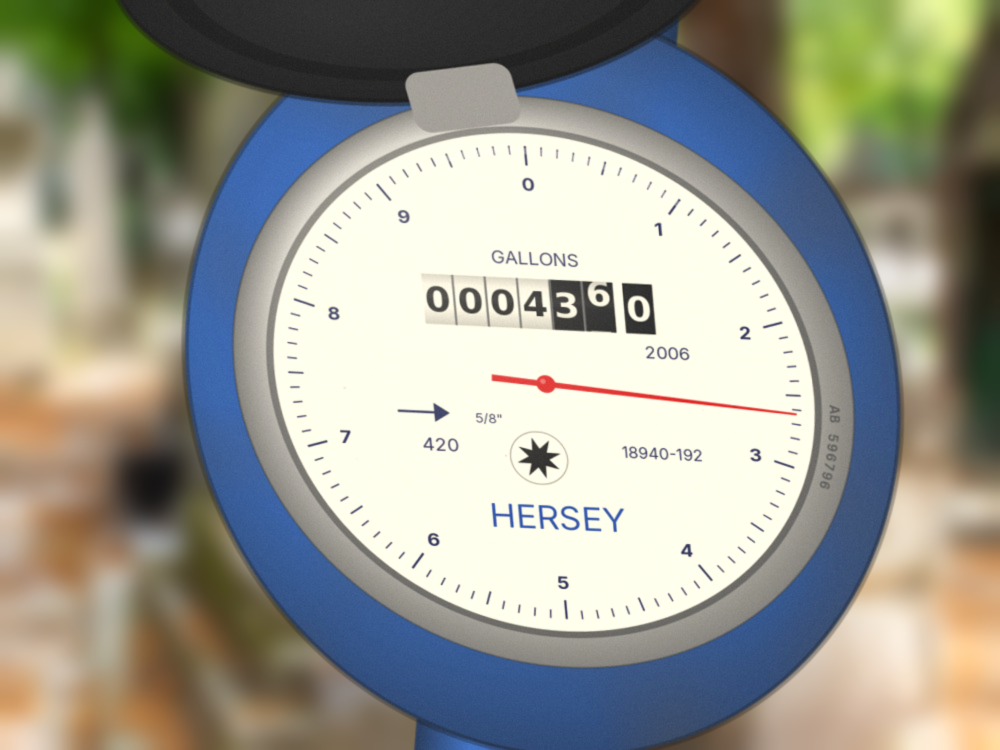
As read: 4362.6 gal
